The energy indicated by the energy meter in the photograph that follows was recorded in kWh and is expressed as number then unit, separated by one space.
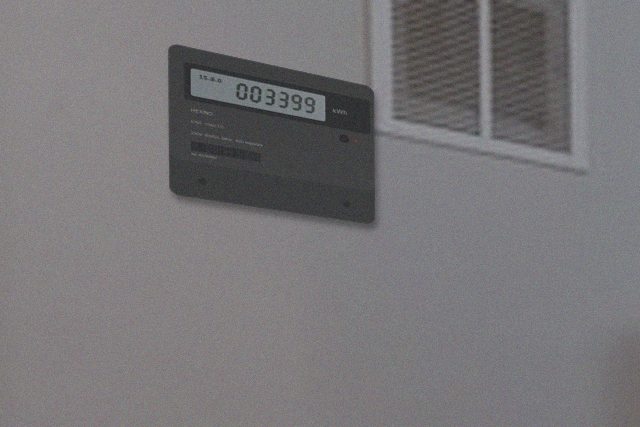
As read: 3399 kWh
